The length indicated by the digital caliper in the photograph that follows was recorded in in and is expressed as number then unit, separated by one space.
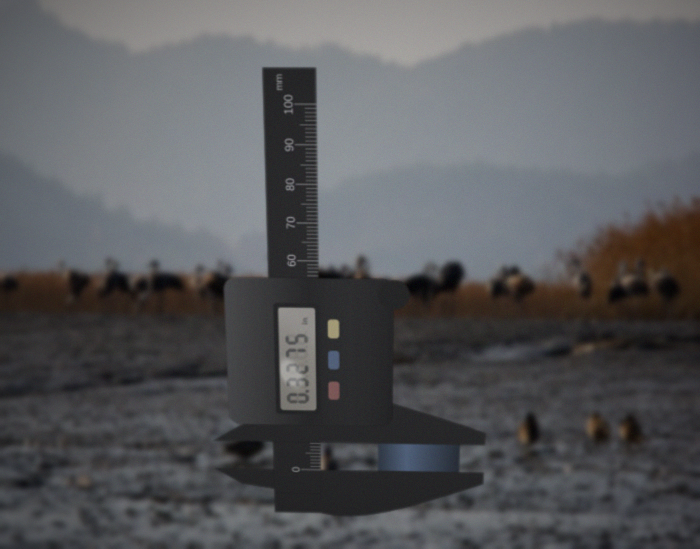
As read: 0.3275 in
